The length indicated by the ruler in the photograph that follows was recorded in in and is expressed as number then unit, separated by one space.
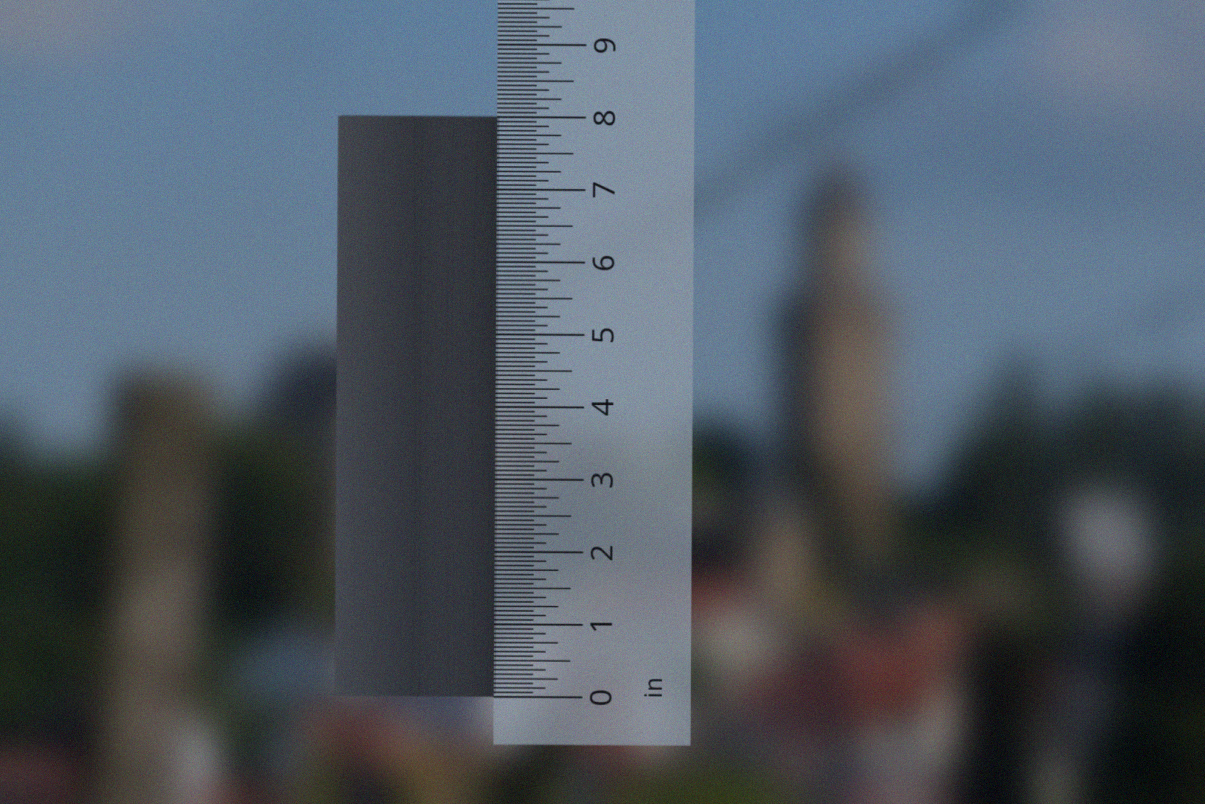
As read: 8 in
